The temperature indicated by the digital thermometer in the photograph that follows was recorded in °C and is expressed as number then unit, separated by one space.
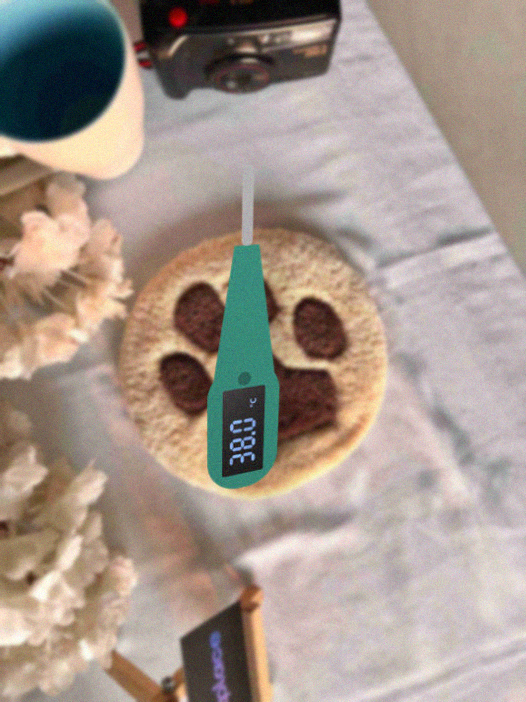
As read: 38.0 °C
